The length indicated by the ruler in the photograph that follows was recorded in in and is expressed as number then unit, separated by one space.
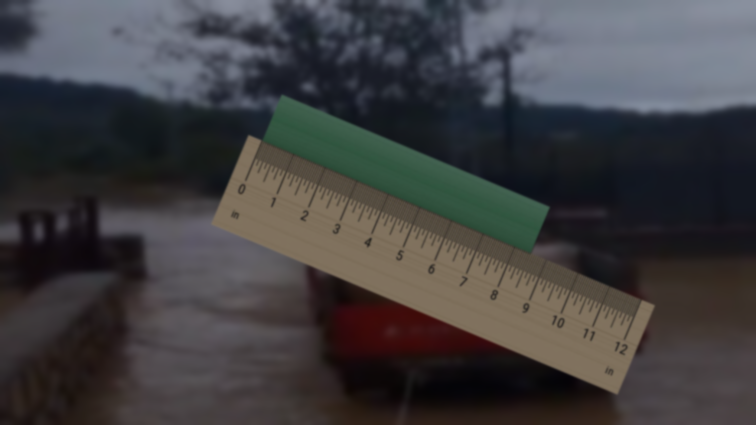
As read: 8.5 in
